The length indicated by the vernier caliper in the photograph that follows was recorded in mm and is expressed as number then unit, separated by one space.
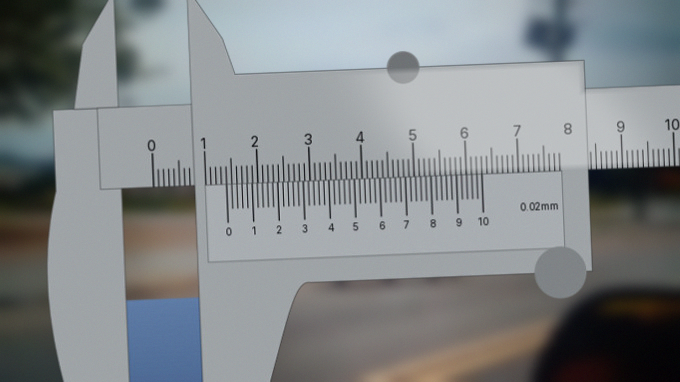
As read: 14.0 mm
